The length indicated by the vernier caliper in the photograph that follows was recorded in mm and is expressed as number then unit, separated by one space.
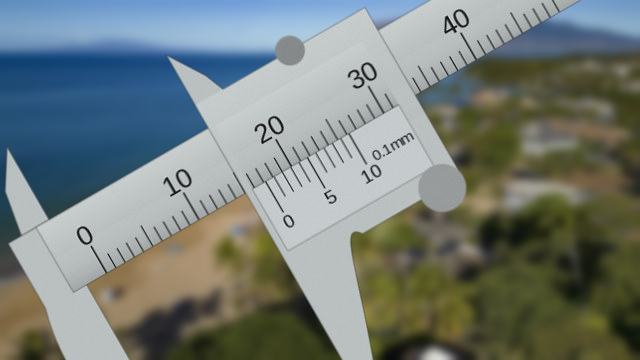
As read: 17.2 mm
